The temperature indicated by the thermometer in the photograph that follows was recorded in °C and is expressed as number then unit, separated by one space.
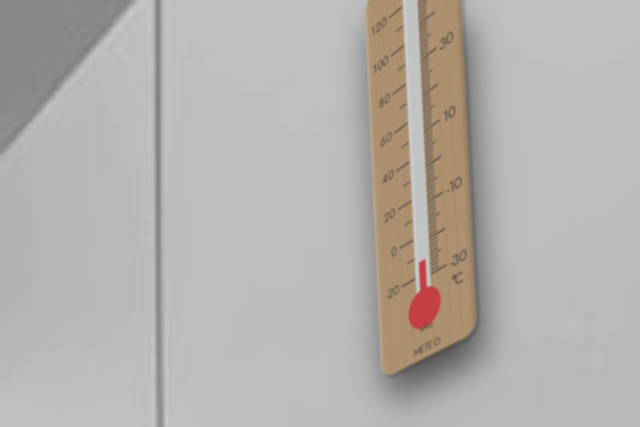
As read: -25 °C
